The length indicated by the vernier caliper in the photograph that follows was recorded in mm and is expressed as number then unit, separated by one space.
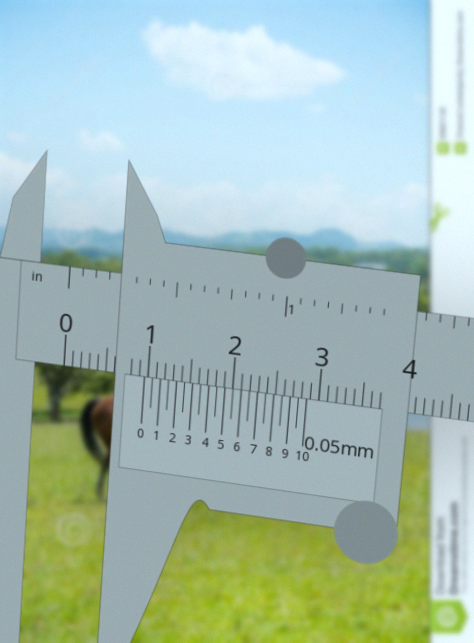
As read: 9.6 mm
